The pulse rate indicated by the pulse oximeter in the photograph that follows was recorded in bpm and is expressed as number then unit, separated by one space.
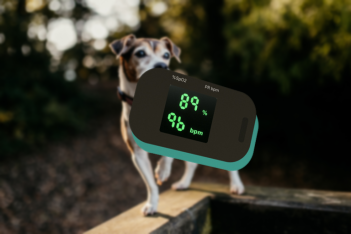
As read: 96 bpm
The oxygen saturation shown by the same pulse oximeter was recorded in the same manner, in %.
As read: 89 %
